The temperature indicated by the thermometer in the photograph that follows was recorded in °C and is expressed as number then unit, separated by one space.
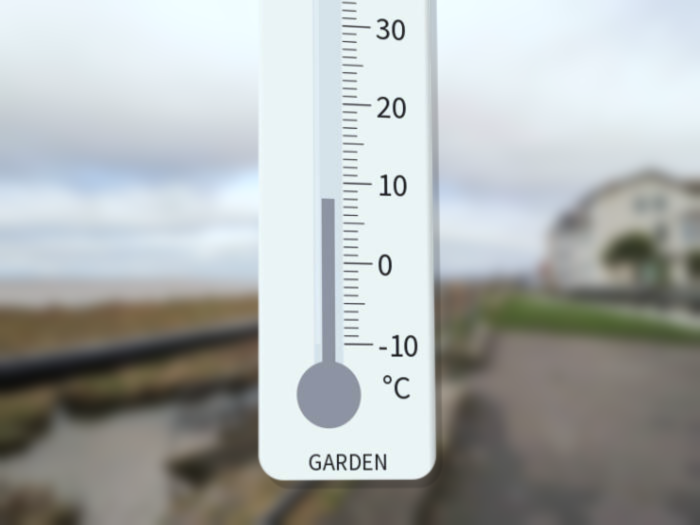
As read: 8 °C
